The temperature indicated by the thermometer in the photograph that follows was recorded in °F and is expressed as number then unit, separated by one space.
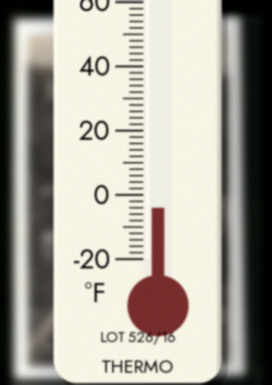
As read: -4 °F
